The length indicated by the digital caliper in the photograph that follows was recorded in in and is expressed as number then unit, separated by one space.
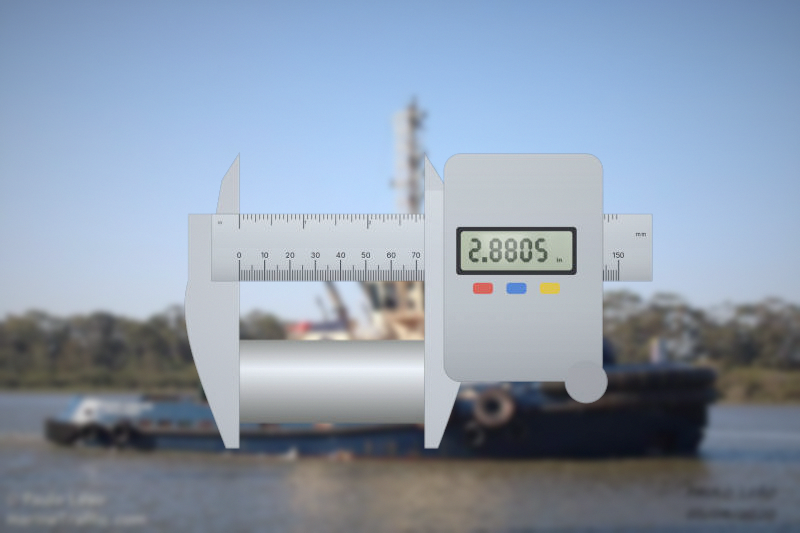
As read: 2.8805 in
